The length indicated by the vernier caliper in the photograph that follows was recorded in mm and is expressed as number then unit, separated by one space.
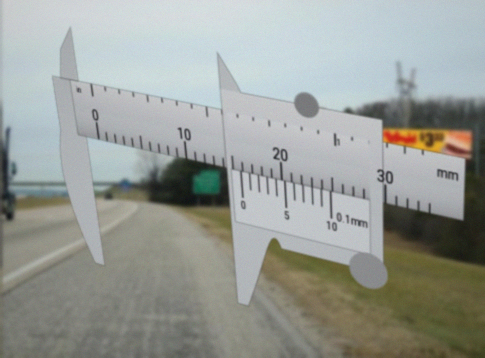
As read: 15.8 mm
